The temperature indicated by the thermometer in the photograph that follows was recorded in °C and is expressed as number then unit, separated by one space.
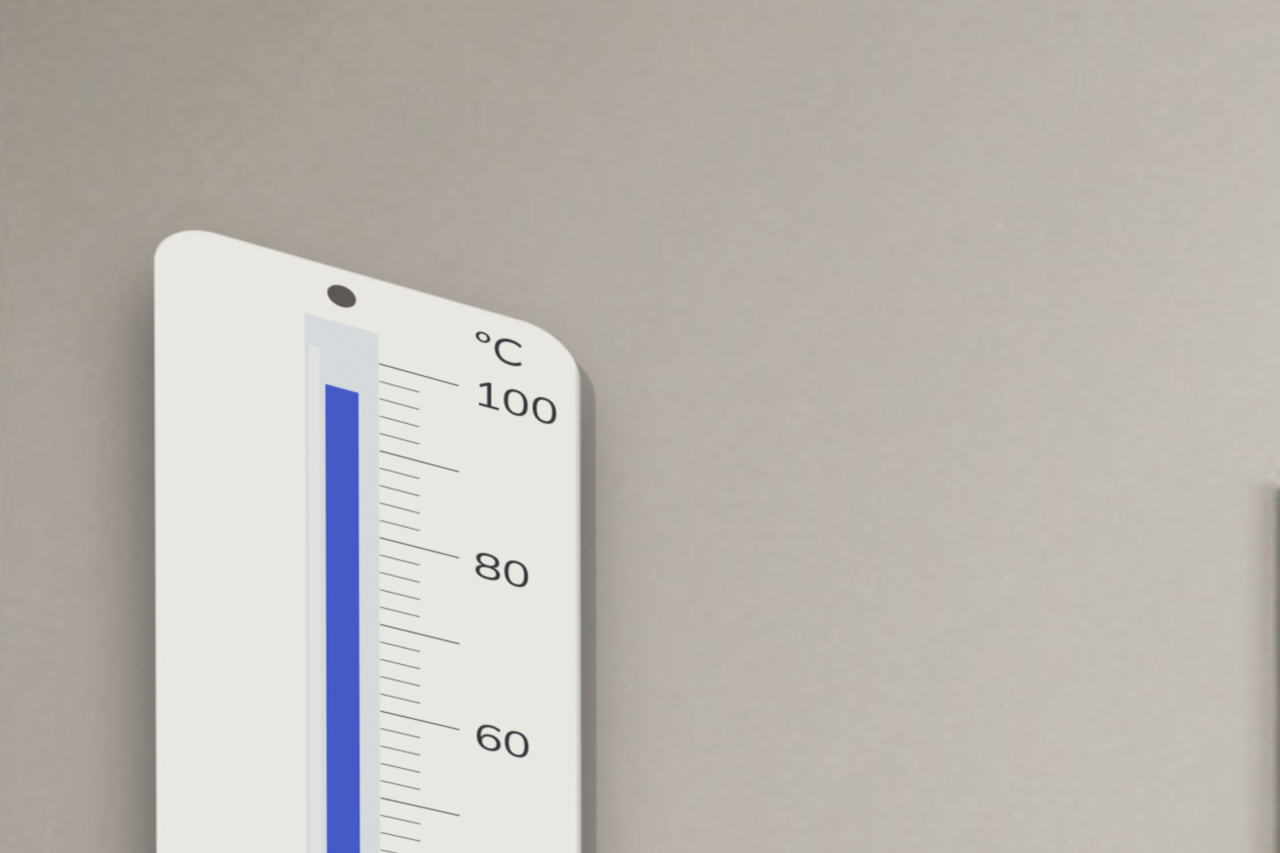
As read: 96 °C
